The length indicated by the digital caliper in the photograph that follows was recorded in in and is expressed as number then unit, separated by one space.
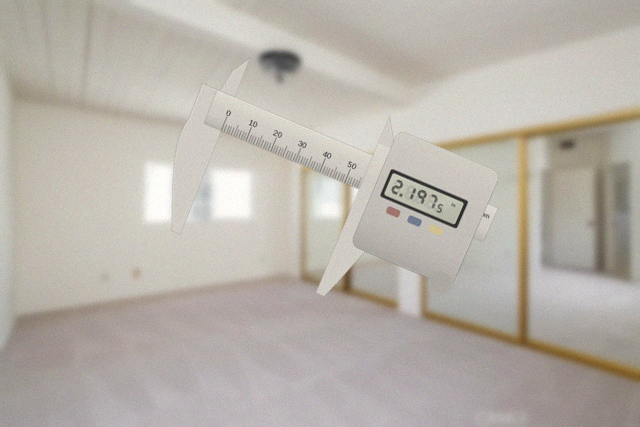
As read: 2.1975 in
